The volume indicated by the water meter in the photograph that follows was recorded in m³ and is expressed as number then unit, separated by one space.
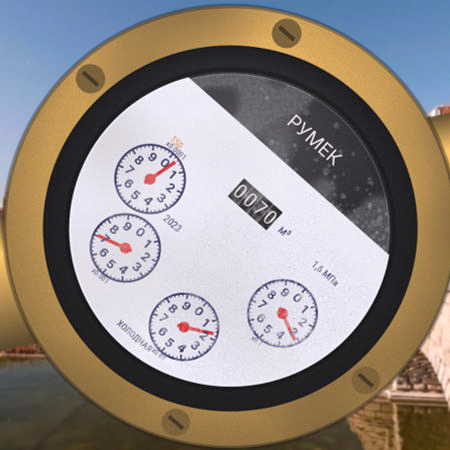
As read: 70.3170 m³
